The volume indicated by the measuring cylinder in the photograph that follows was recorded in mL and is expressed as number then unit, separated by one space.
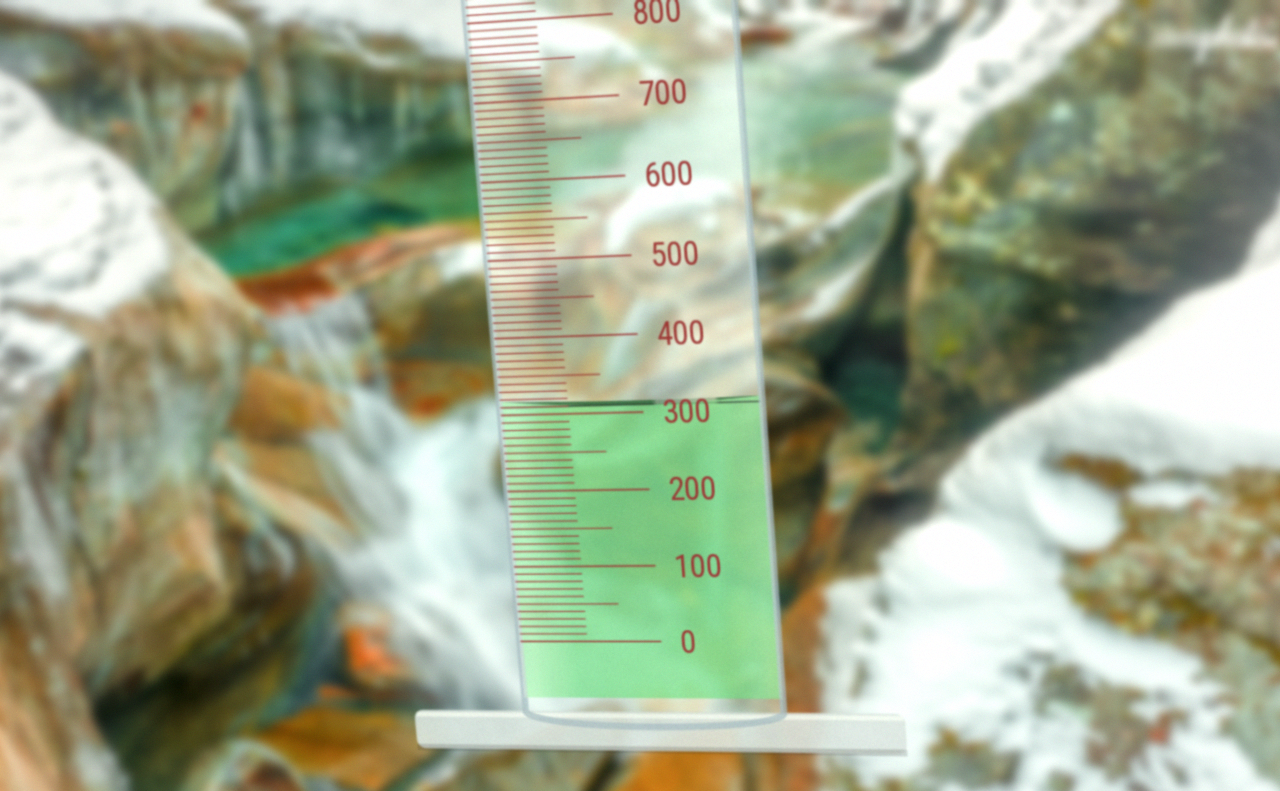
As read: 310 mL
